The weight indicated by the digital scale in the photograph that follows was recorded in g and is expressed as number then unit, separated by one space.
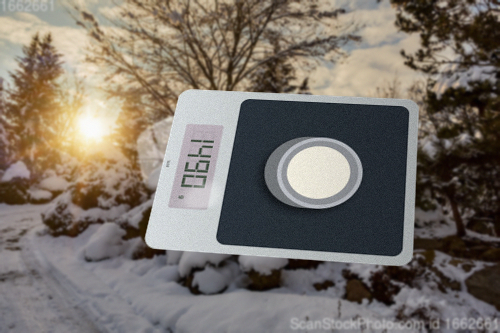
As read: 1490 g
